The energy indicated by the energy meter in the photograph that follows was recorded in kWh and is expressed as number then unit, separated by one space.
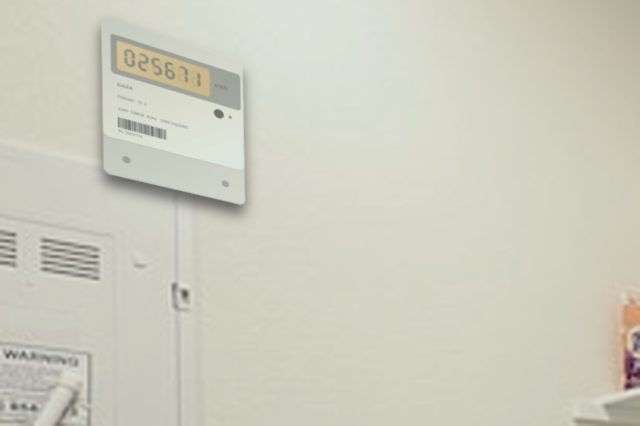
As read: 25671 kWh
